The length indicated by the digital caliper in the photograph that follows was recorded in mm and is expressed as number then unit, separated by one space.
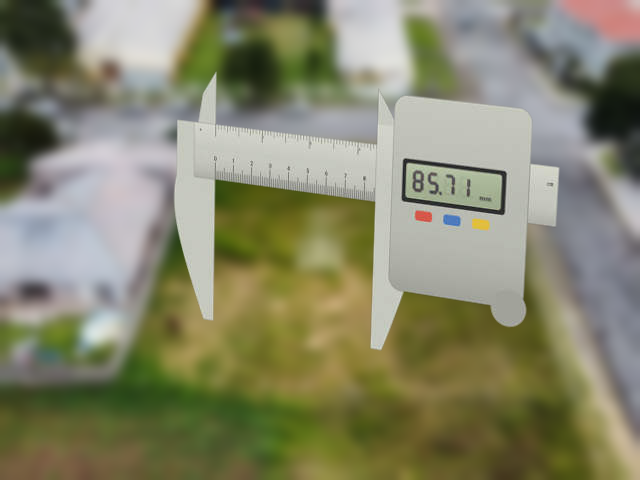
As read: 85.71 mm
